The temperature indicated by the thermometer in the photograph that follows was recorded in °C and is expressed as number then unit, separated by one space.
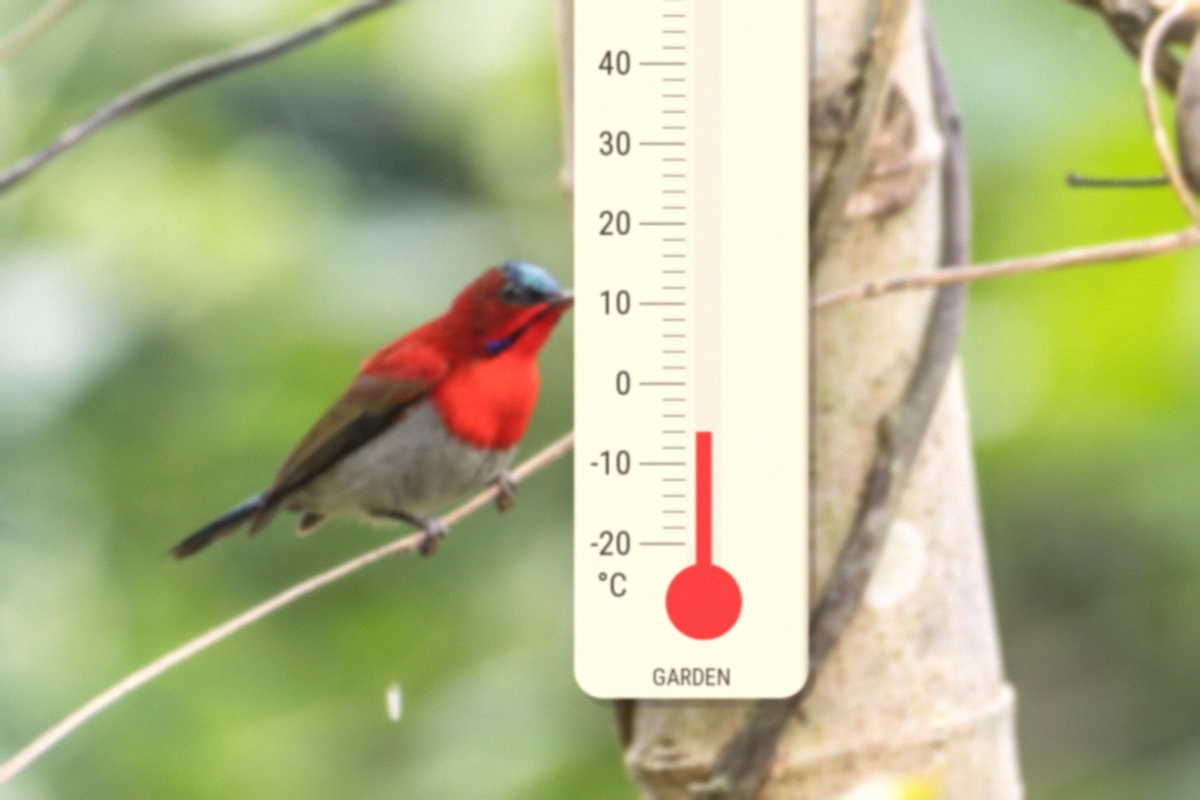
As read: -6 °C
